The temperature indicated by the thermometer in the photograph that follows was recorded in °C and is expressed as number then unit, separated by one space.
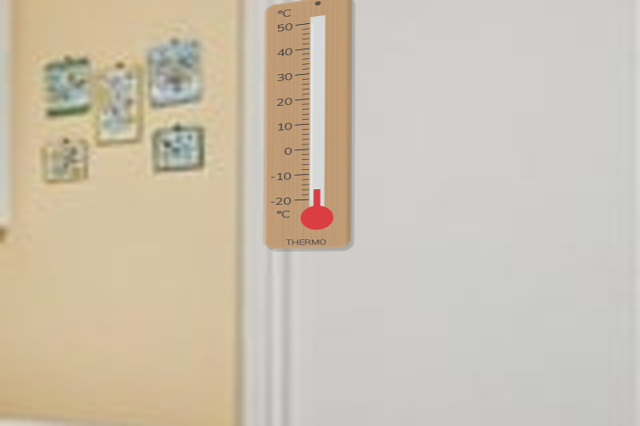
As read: -16 °C
